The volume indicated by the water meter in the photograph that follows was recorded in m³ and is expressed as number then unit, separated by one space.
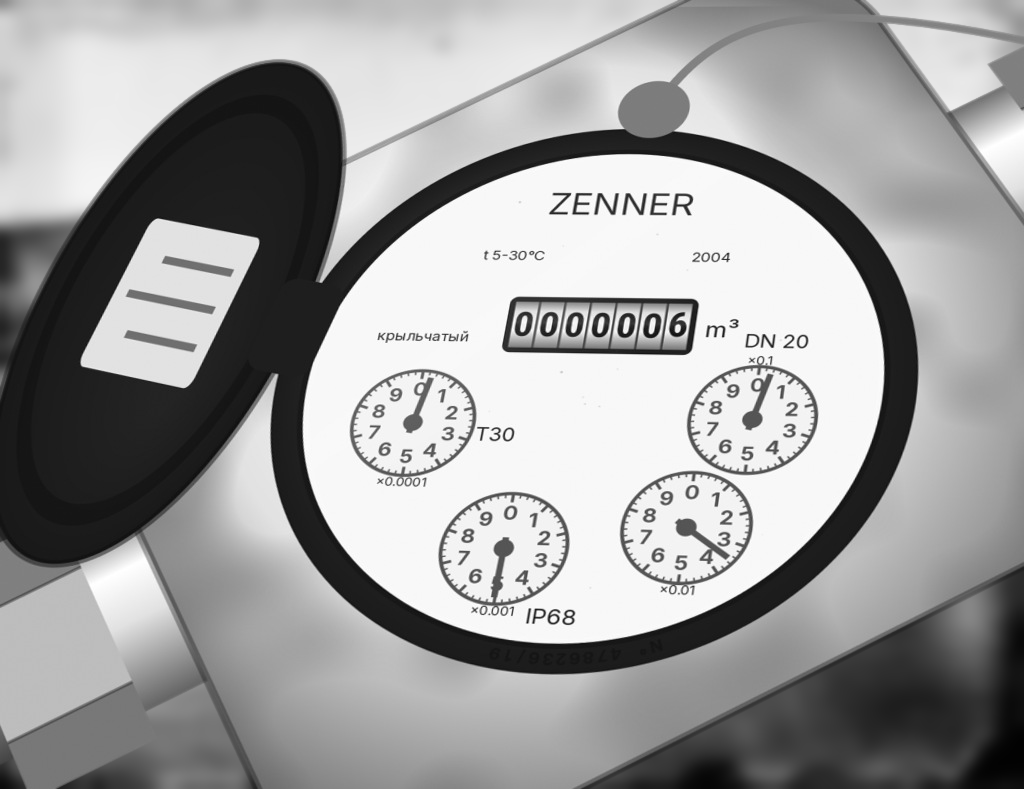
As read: 6.0350 m³
